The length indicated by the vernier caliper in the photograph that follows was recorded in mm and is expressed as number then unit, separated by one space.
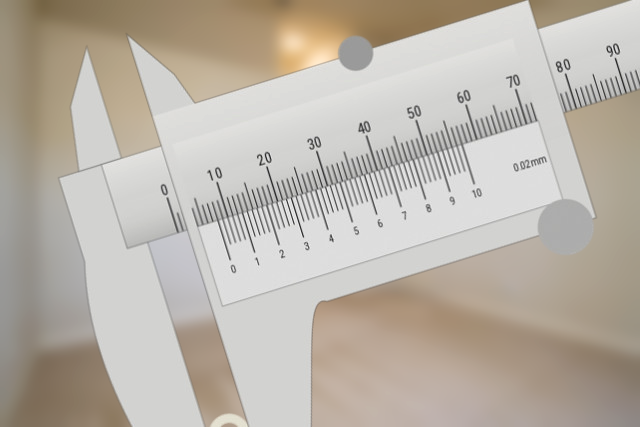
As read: 8.0 mm
